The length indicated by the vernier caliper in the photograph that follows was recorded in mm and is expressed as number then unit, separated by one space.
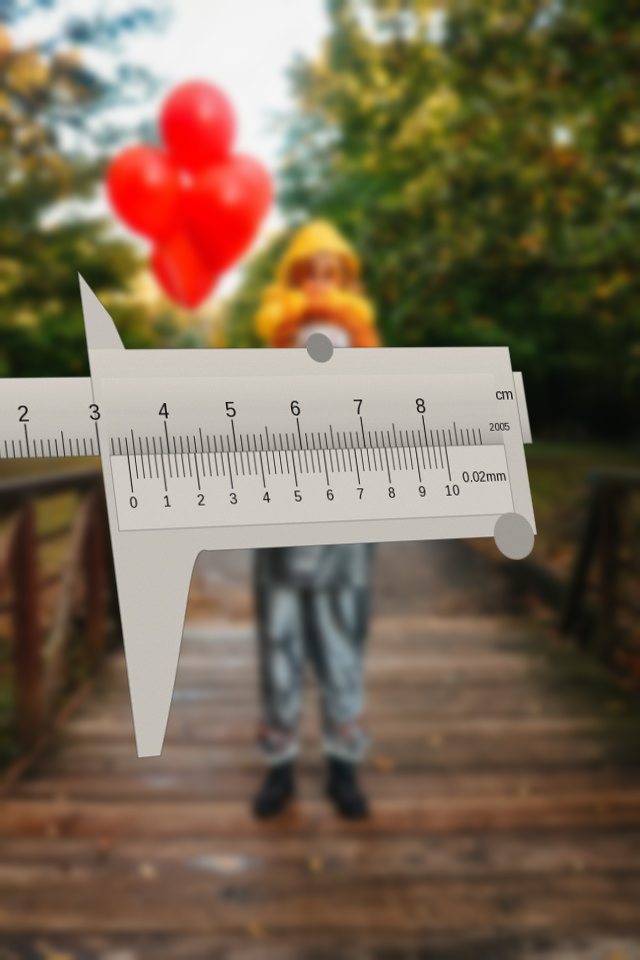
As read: 34.0 mm
